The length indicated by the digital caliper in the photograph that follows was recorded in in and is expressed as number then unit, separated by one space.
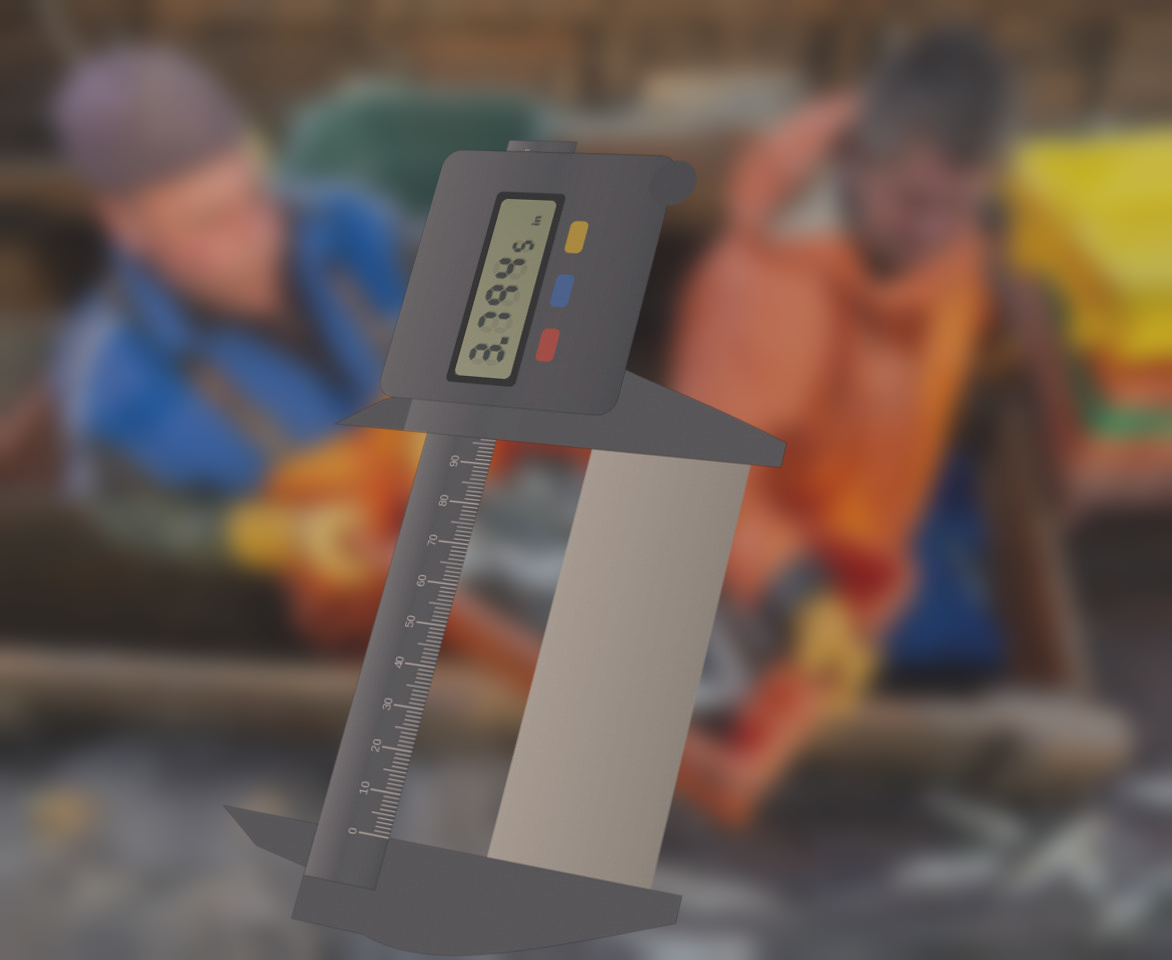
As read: 3.7945 in
